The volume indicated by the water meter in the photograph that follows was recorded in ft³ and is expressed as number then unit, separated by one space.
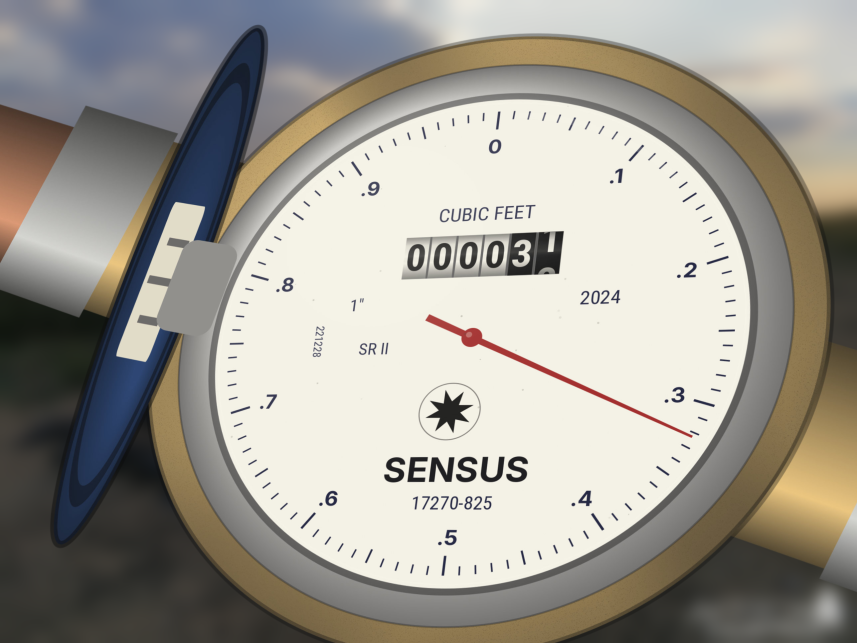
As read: 31.32 ft³
